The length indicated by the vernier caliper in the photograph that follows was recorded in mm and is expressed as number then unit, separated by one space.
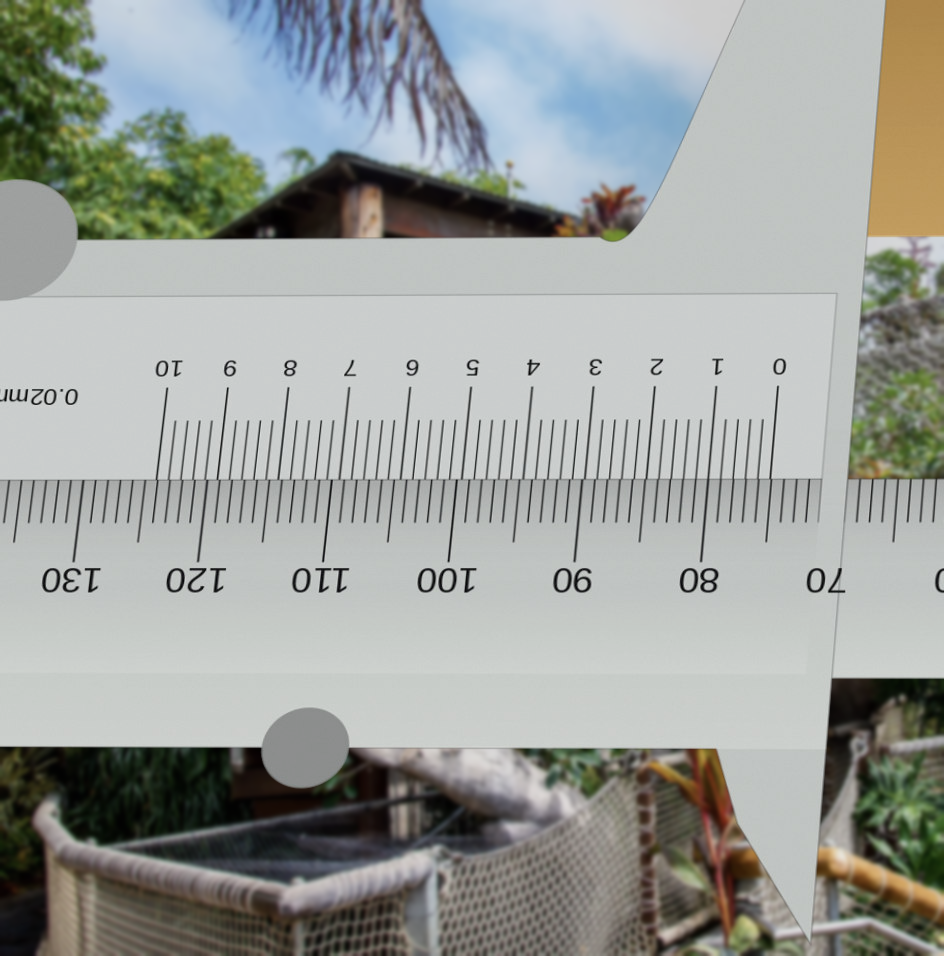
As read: 75.1 mm
